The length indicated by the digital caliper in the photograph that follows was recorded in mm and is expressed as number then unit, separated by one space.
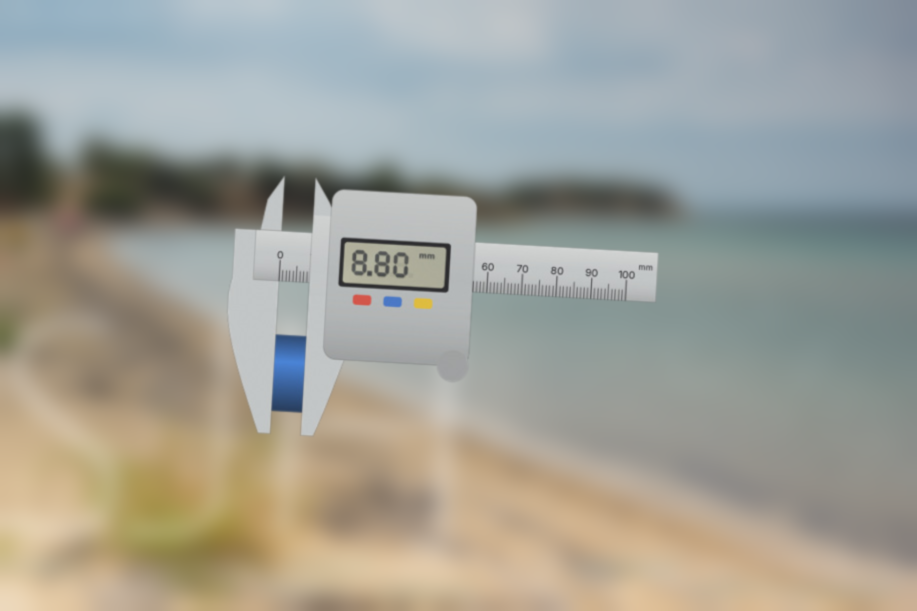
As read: 8.80 mm
